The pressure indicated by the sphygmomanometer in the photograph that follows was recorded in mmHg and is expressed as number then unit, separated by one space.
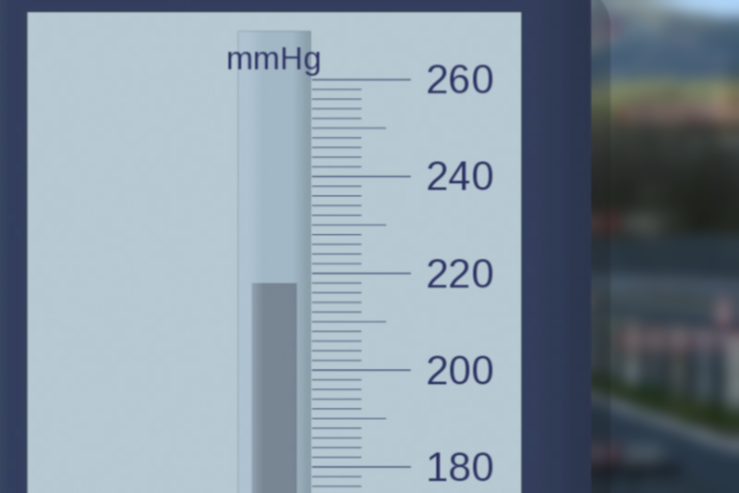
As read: 218 mmHg
